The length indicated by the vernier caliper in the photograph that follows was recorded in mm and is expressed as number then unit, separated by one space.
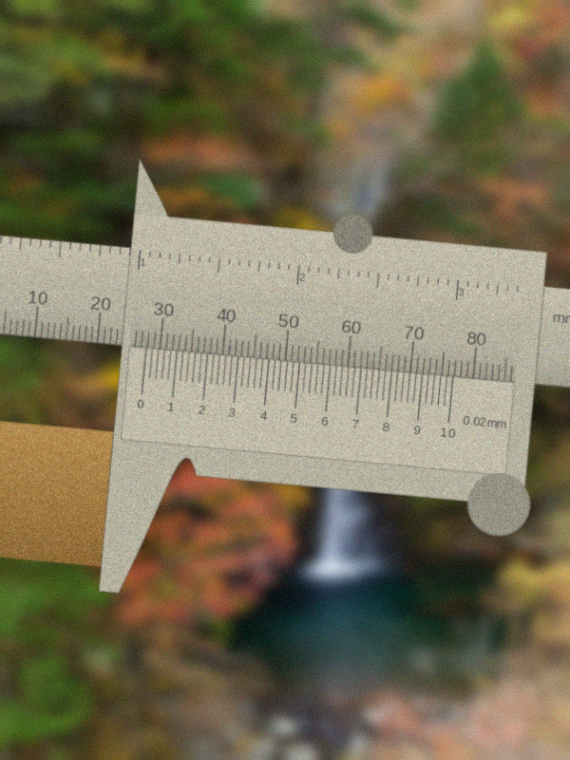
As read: 27.8 mm
